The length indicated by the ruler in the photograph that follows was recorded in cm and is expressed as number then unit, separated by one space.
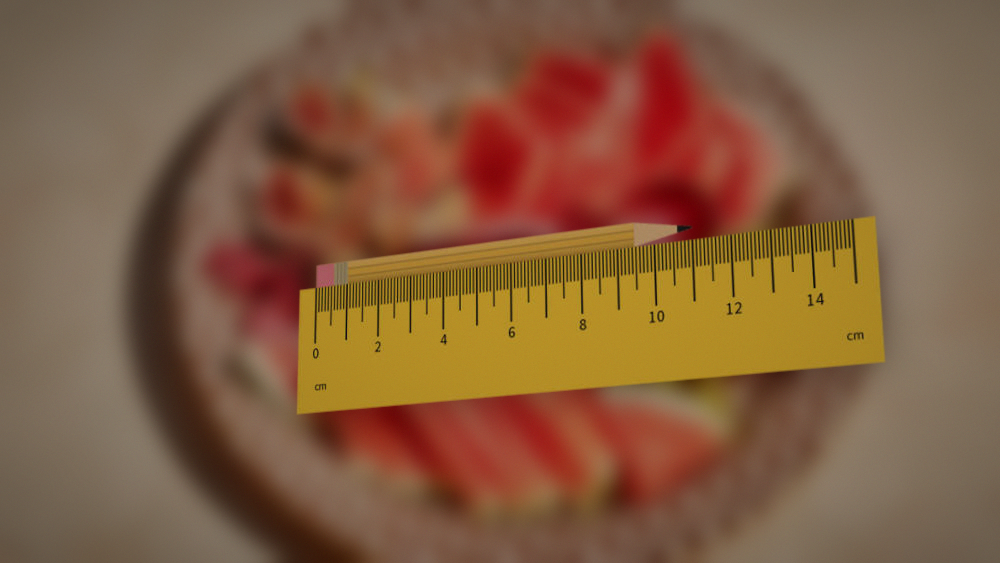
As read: 11 cm
